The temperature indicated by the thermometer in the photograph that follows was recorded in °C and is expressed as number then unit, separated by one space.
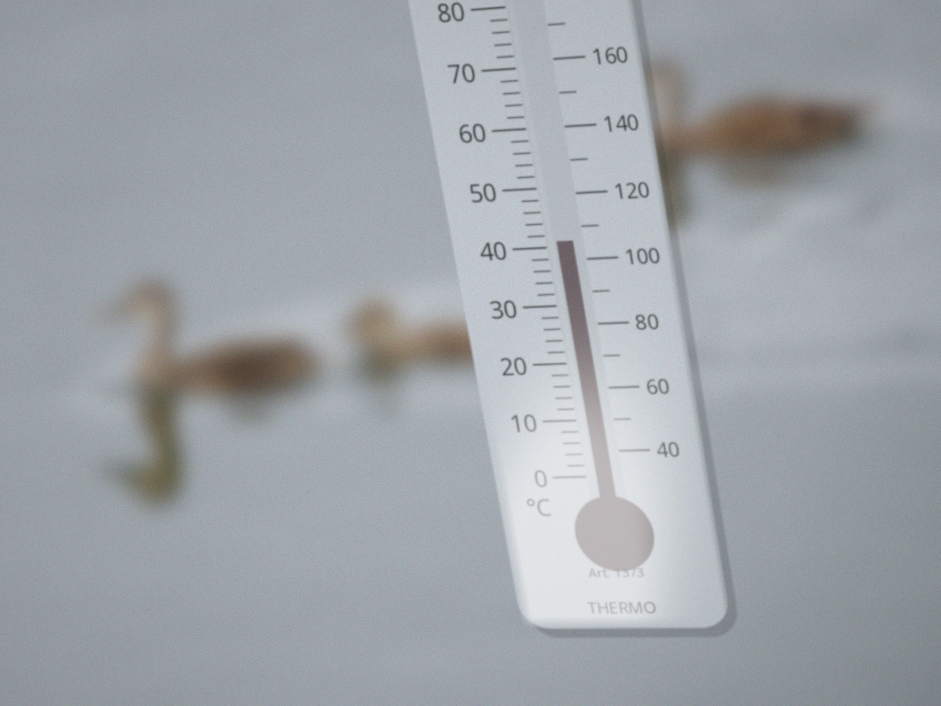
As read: 41 °C
